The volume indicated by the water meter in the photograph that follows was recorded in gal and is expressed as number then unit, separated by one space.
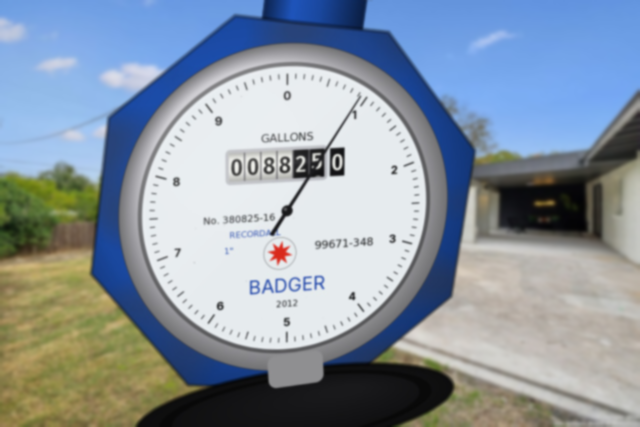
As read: 88250.9 gal
